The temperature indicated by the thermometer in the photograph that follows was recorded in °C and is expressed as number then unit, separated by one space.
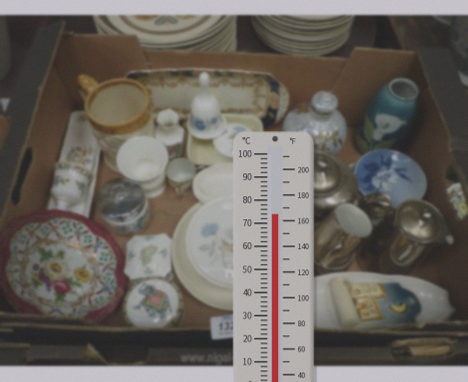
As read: 74 °C
